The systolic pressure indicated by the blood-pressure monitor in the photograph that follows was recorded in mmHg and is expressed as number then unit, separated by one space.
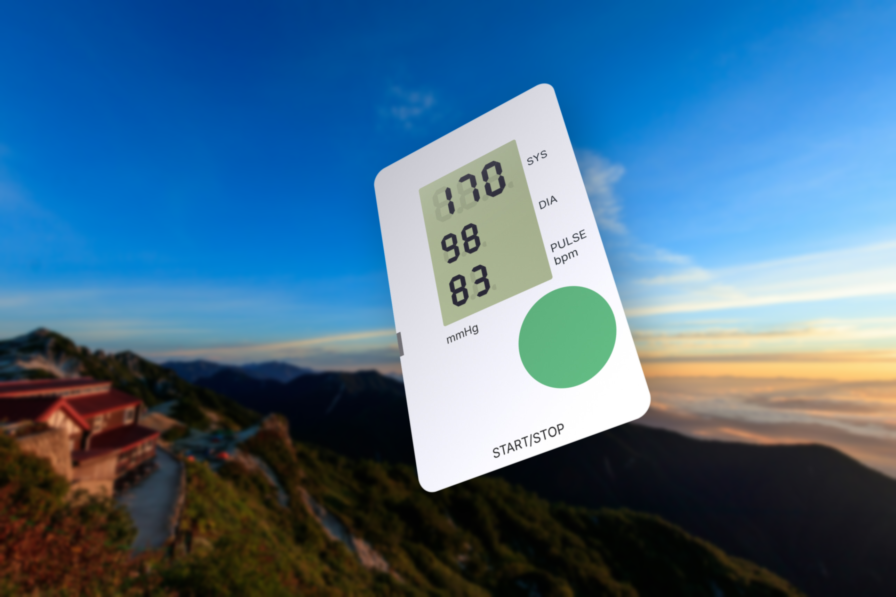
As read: 170 mmHg
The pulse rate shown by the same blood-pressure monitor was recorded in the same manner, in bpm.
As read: 83 bpm
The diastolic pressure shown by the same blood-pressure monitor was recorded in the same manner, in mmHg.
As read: 98 mmHg
